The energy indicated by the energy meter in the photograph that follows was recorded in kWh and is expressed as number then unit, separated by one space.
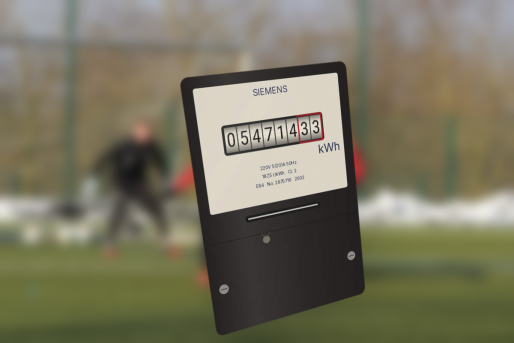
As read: 54714.33 kWh
